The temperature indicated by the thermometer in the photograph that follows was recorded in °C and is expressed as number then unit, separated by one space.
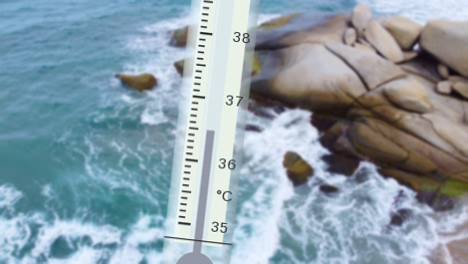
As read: 36.5 °C
